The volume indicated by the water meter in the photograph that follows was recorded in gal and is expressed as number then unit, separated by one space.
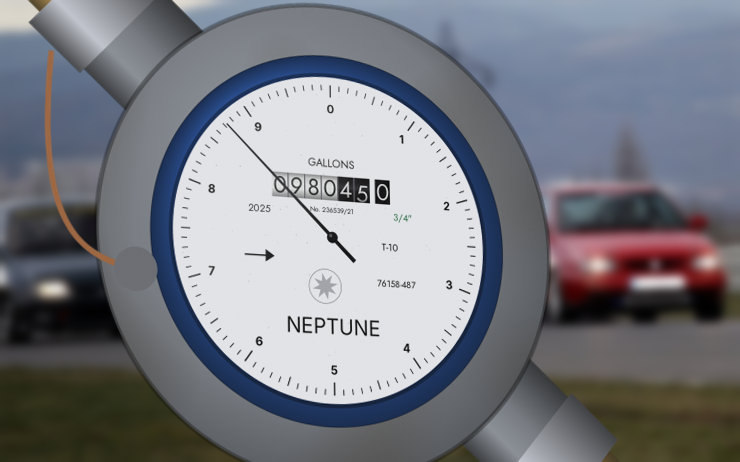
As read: 980448.7 gal
